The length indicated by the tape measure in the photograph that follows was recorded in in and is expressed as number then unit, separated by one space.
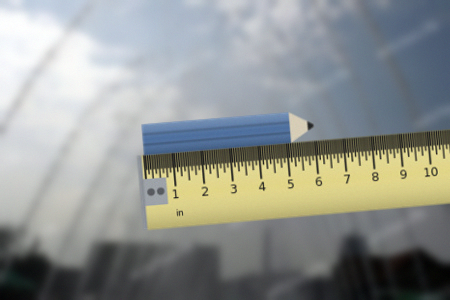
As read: 6 in
